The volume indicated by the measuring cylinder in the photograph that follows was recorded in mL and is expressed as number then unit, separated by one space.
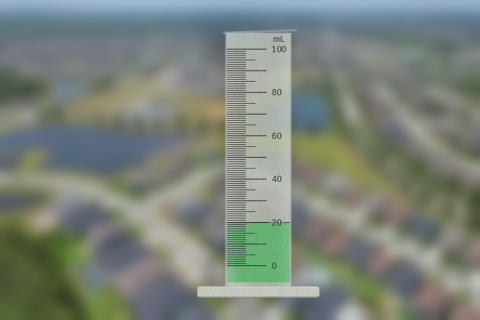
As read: 20 mL
